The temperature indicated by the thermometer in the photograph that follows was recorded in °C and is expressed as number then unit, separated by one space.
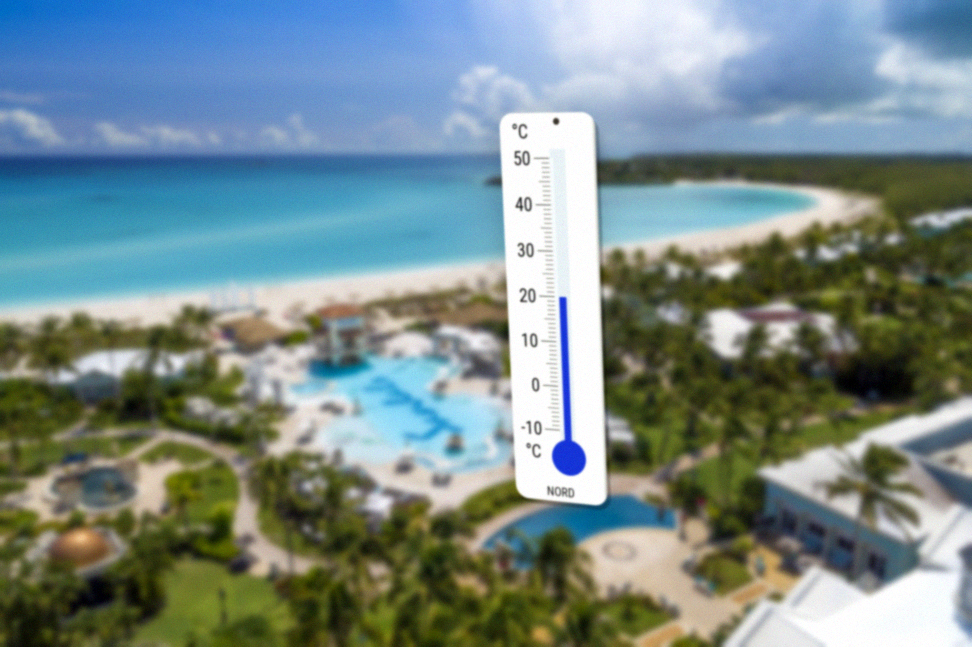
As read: 20 °C
